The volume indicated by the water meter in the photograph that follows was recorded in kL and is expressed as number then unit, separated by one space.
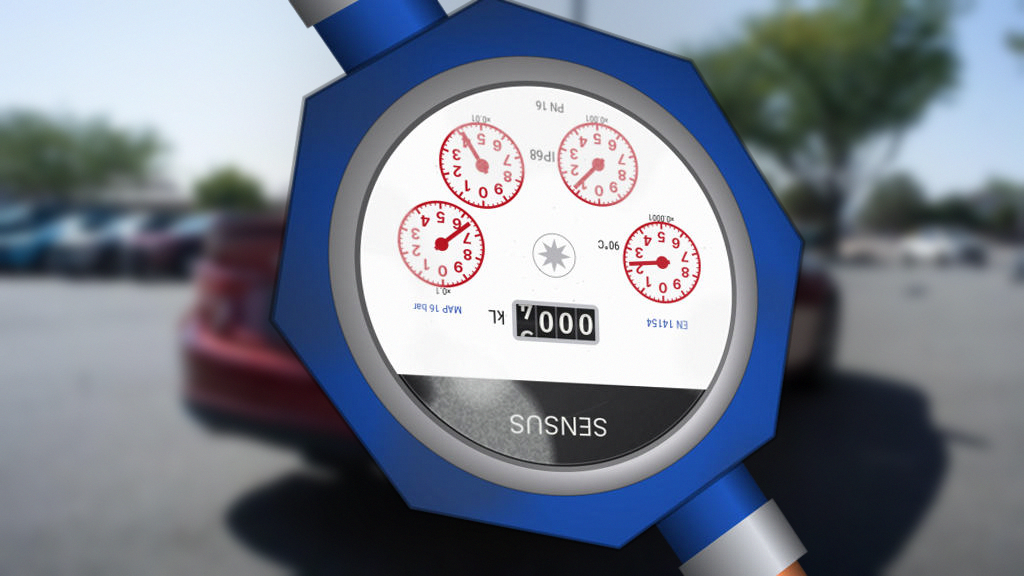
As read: 3.6412 kL
